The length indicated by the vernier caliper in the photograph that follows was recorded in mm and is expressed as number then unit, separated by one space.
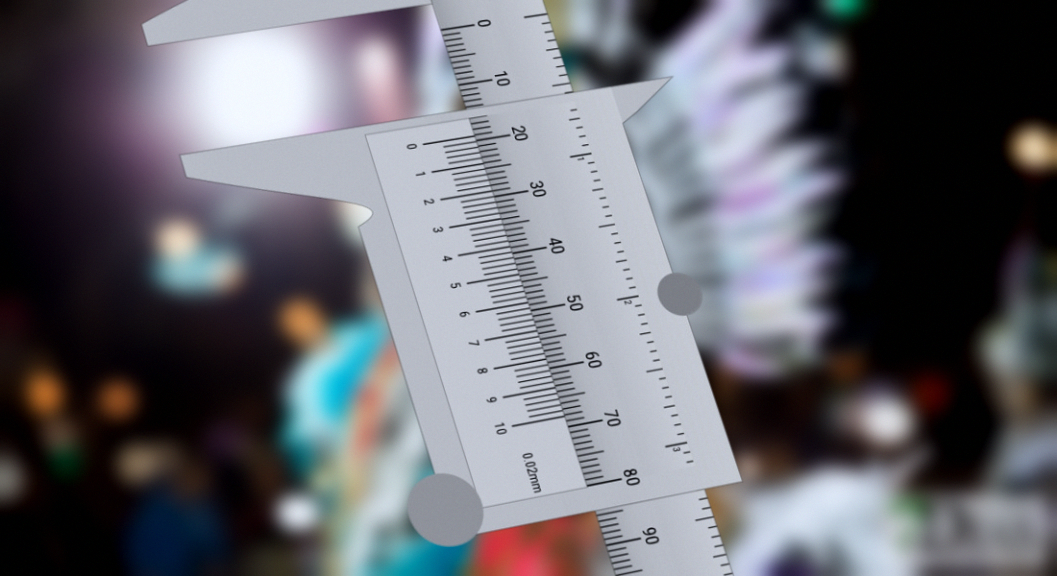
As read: 19.2 mm
